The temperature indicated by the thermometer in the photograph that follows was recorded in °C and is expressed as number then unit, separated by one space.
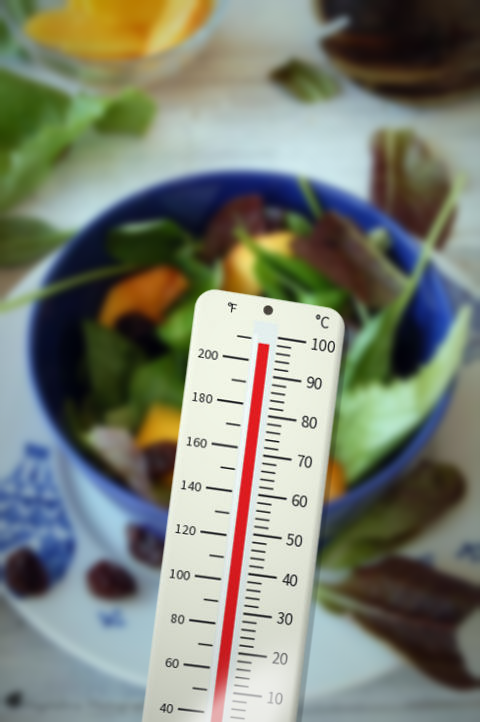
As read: 98 °C
